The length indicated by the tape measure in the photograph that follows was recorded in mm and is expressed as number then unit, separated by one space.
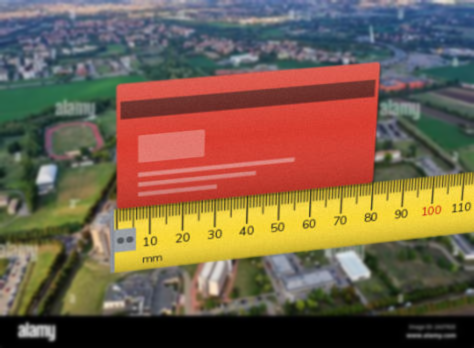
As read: 80 mm
